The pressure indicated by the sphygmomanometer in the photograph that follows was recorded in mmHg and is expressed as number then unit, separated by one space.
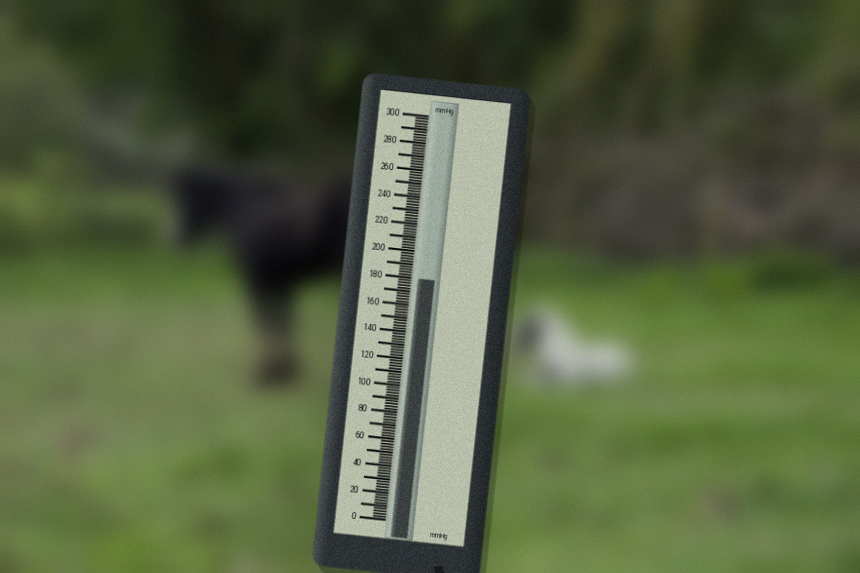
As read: 180 mmHg
